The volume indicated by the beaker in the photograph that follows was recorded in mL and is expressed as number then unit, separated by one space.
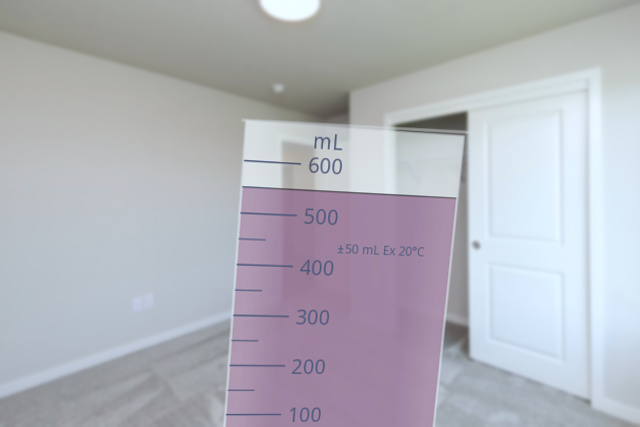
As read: 550 mL
